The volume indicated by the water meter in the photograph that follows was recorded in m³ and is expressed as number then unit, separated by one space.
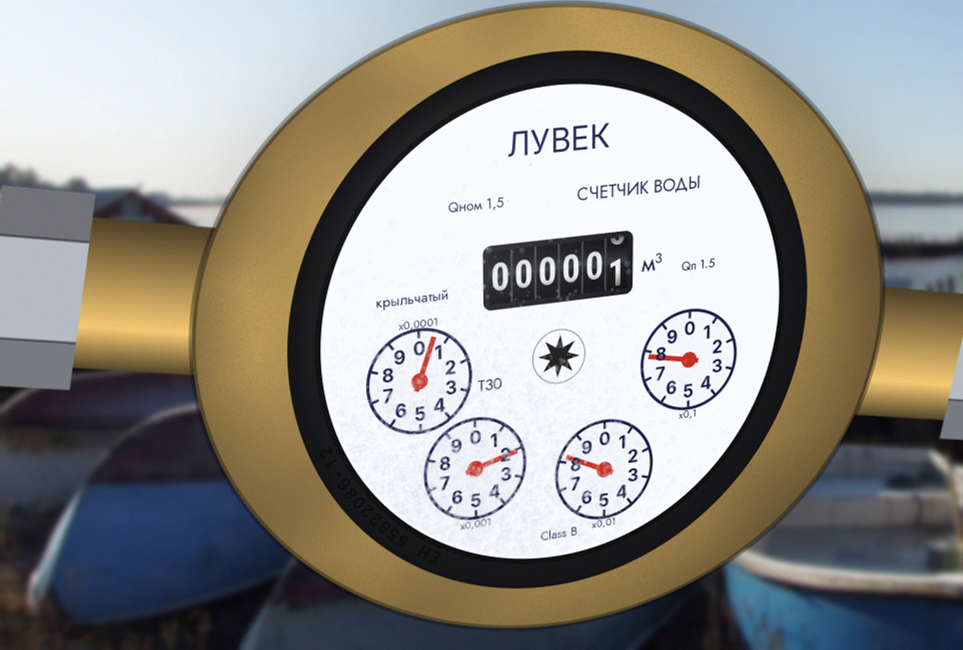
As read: 0.7820 m³
